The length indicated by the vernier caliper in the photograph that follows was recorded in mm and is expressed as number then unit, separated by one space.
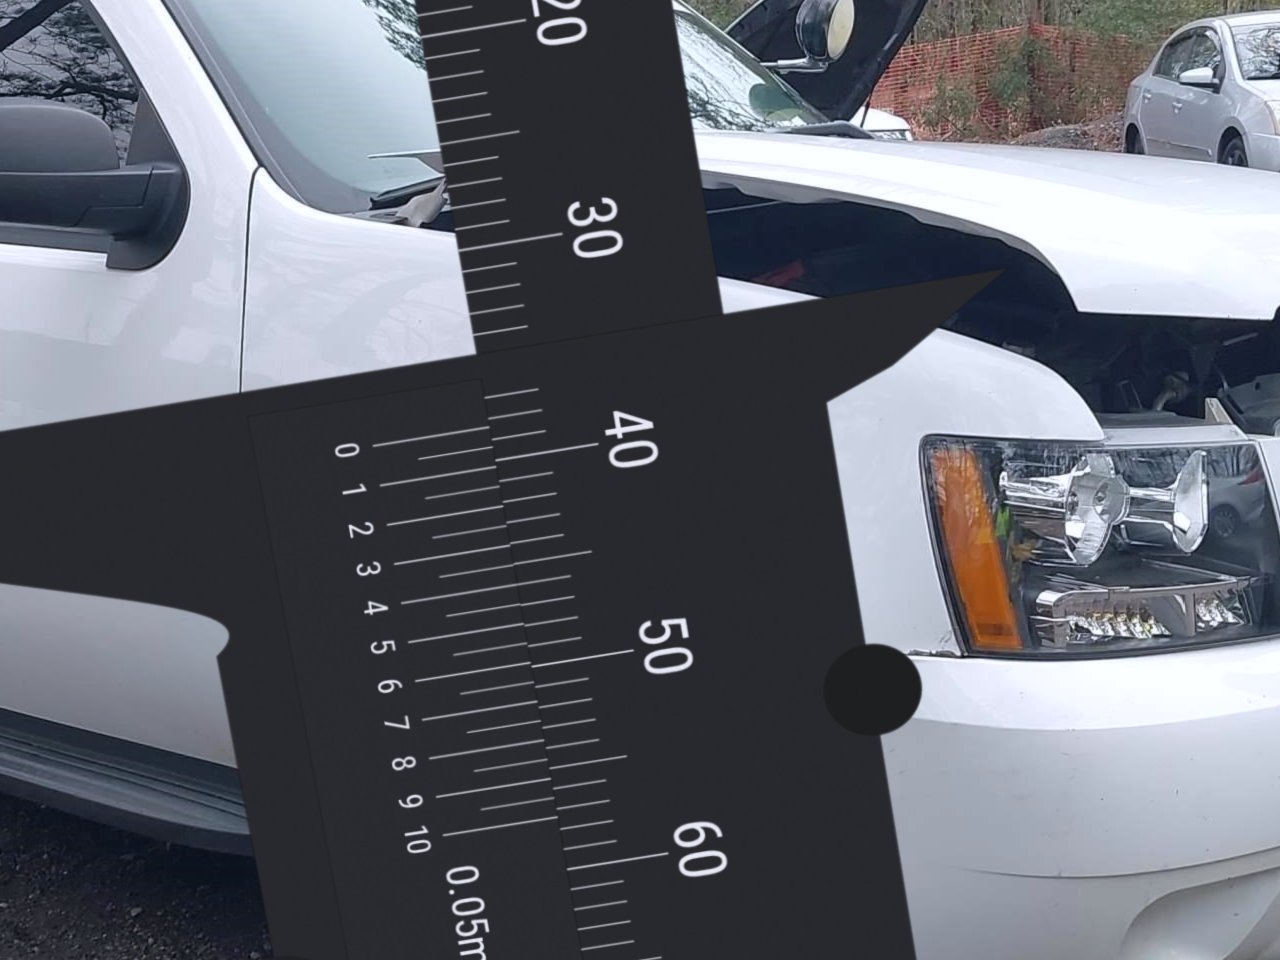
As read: 38.4 mm
